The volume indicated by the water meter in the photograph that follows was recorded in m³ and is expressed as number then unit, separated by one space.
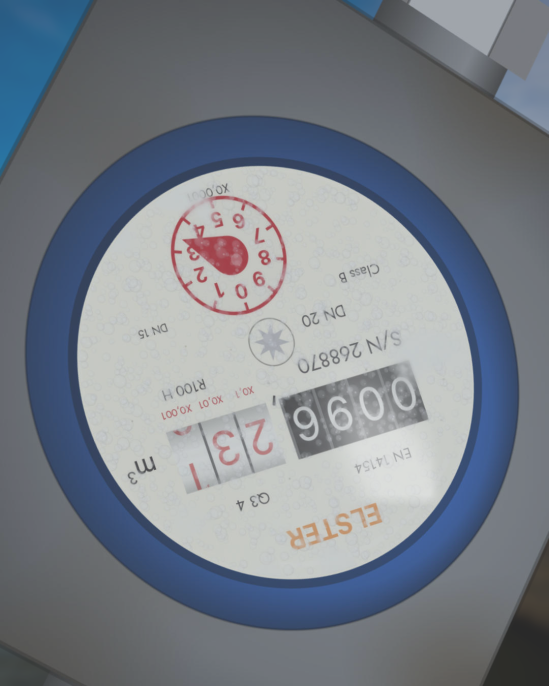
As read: 96.2313 m³
